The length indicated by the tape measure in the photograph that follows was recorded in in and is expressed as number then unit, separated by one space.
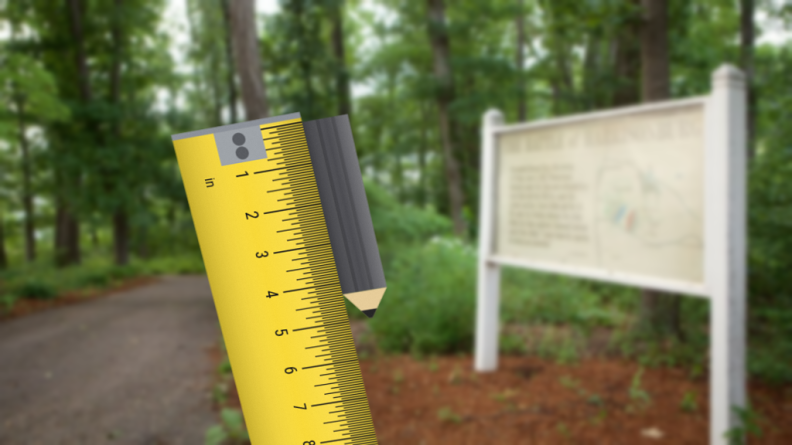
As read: 5 in
